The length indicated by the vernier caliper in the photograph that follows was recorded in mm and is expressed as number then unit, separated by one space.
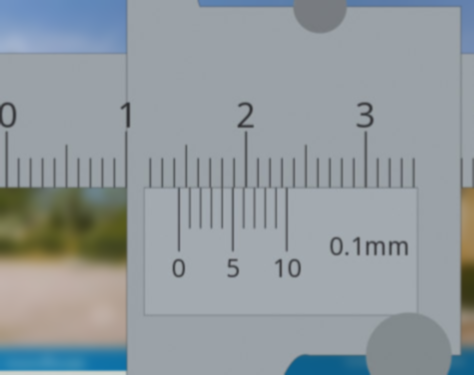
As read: 14.4 mm
